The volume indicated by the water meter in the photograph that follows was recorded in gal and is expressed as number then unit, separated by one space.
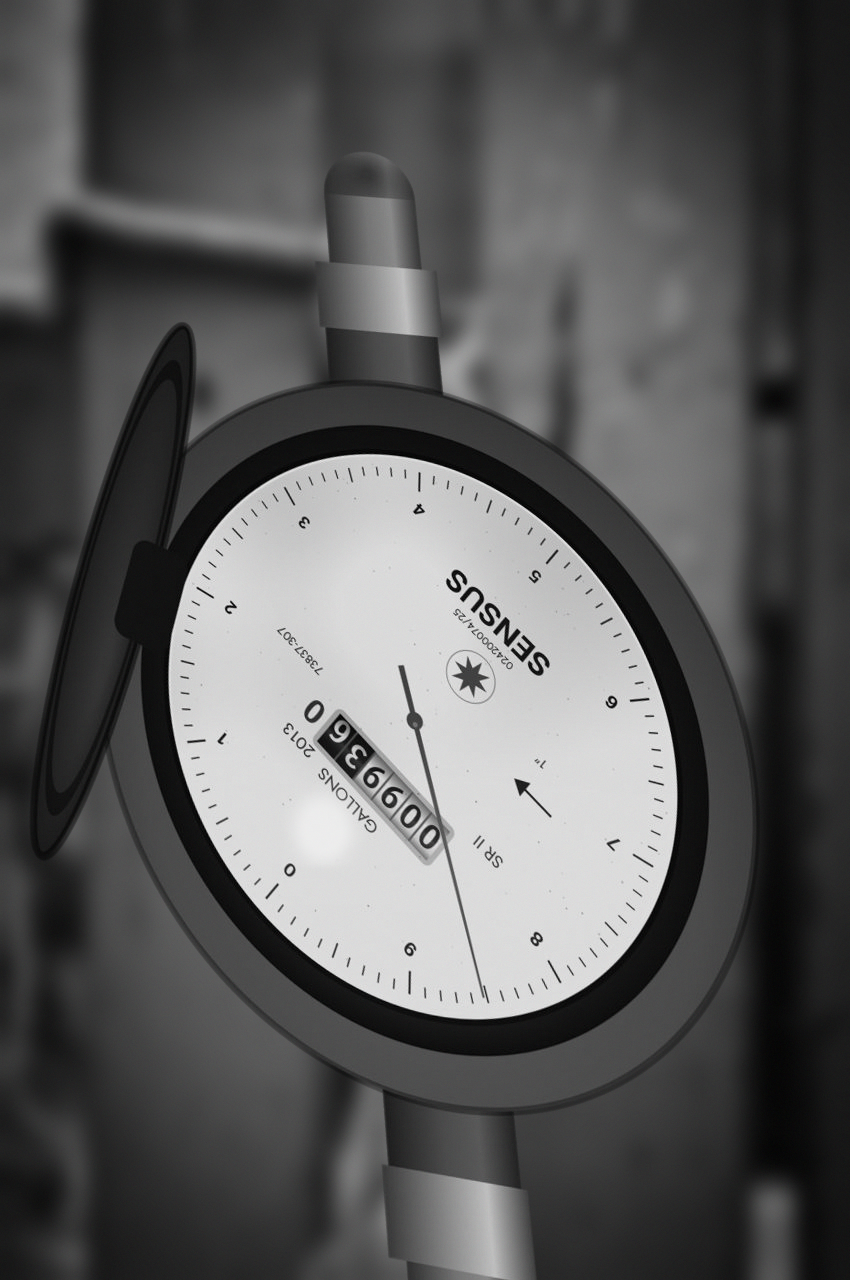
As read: 99358.5 gal
